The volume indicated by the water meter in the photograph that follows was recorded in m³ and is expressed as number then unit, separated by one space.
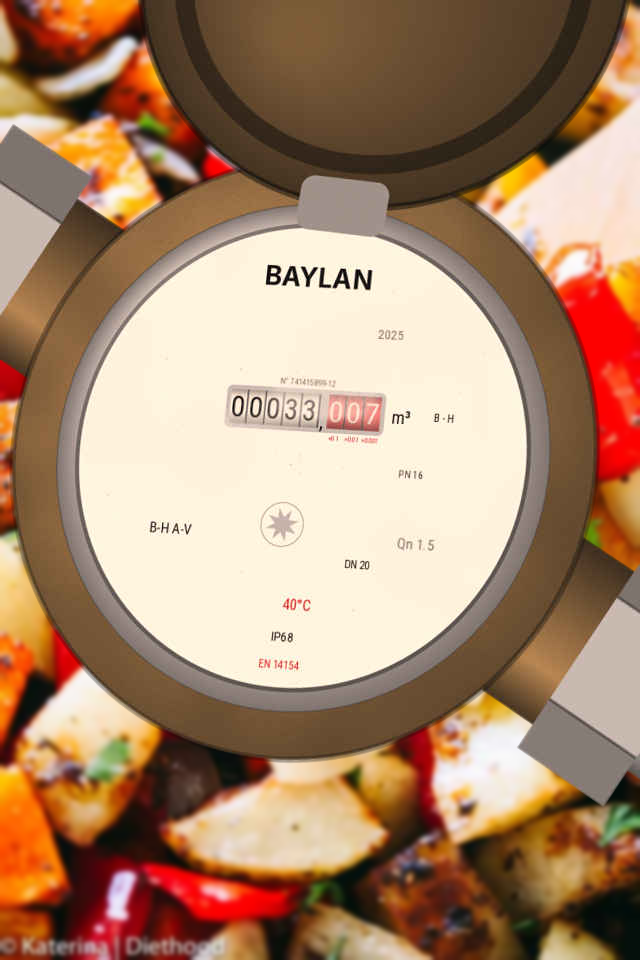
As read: 33.007 m³
